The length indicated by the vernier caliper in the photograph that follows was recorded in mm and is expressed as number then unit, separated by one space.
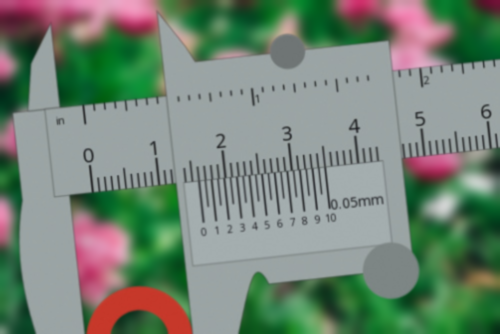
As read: 16.0 mm
